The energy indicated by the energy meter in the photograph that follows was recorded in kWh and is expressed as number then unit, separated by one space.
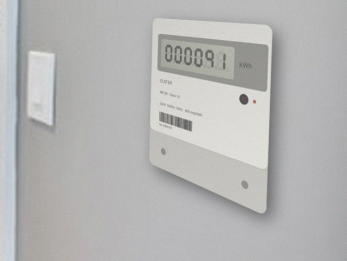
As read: 91 kWh
